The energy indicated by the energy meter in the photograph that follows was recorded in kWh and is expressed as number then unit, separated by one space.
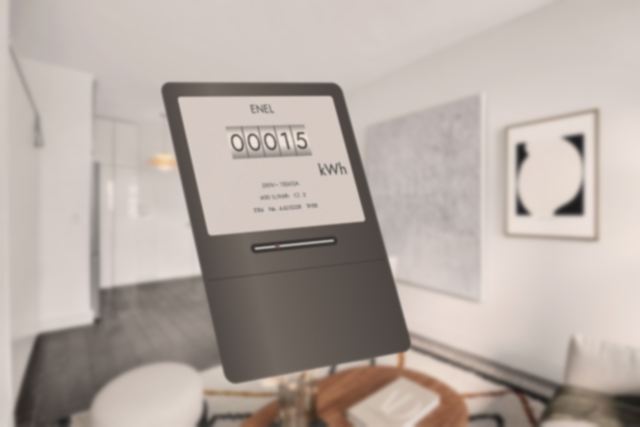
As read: 15 kWh
